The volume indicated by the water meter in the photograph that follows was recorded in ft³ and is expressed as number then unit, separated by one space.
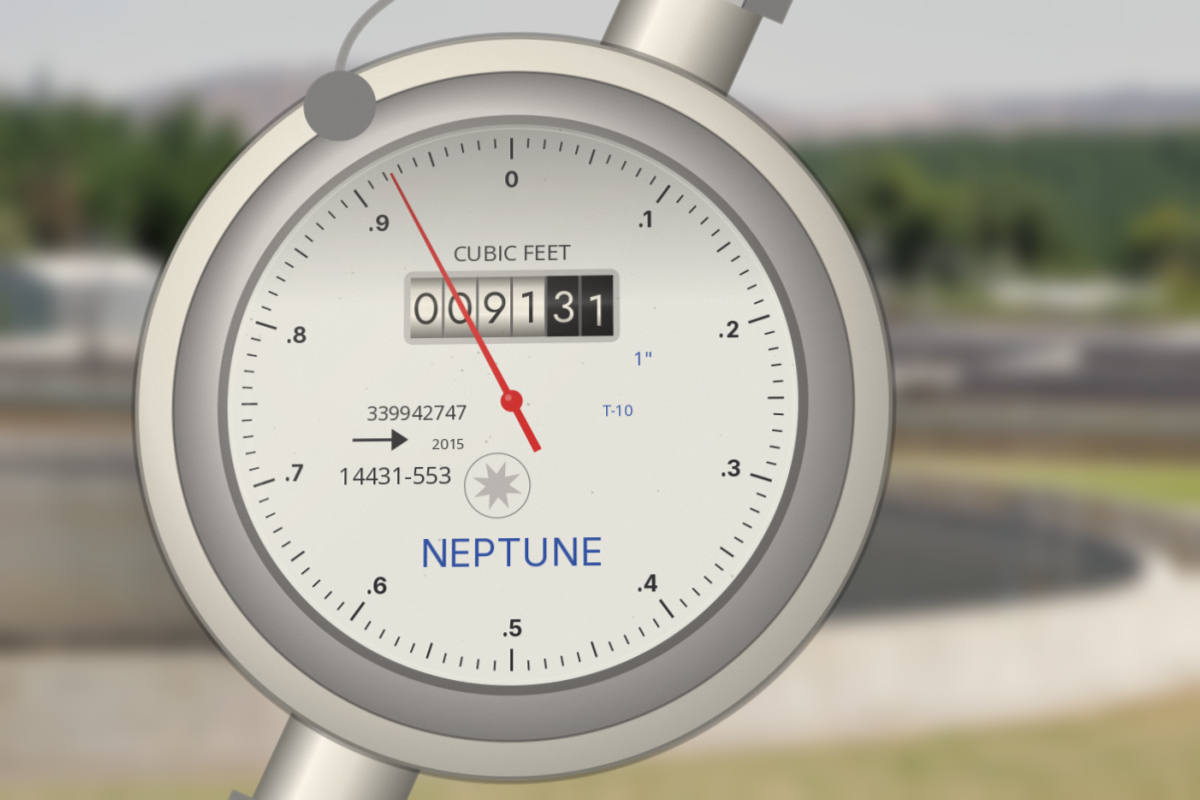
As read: 9130.92 ft³
